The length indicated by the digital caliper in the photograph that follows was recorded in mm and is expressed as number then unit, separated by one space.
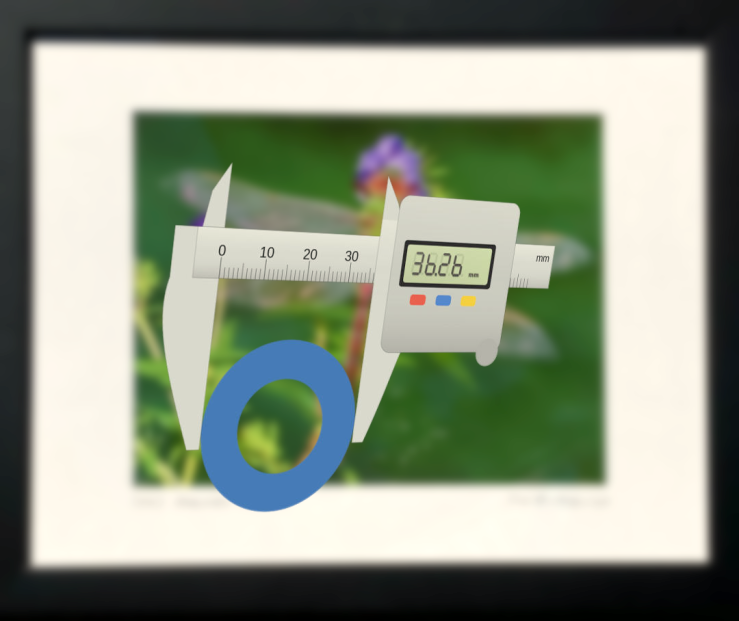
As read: 36.26 mm
